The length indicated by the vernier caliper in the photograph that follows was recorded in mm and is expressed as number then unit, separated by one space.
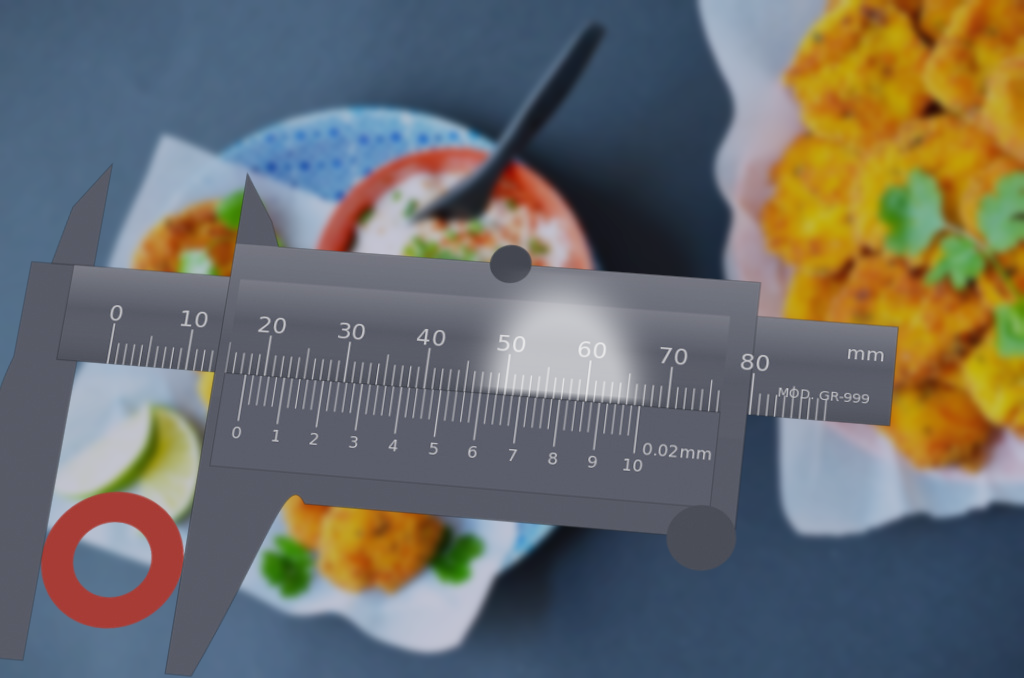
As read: 17.6 mm
